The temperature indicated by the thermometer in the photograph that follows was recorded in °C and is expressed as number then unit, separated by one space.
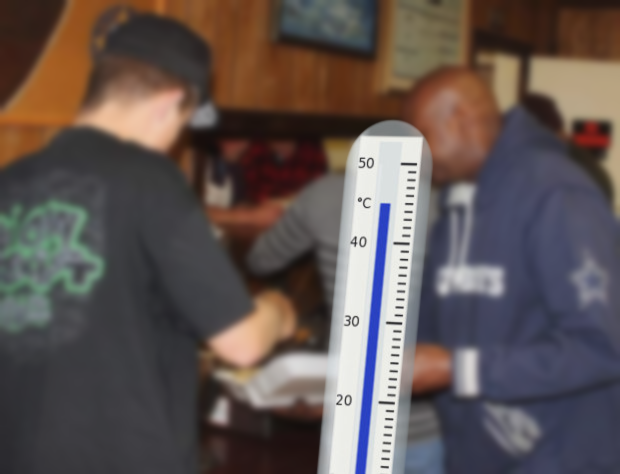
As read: 45 °C
